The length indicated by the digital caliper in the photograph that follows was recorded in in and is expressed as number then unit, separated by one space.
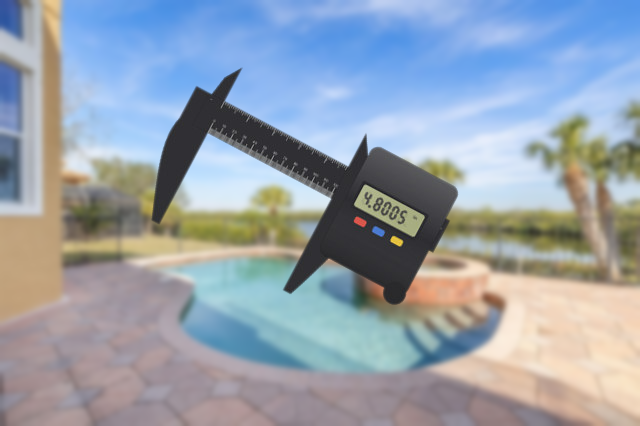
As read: 4.8005 in
